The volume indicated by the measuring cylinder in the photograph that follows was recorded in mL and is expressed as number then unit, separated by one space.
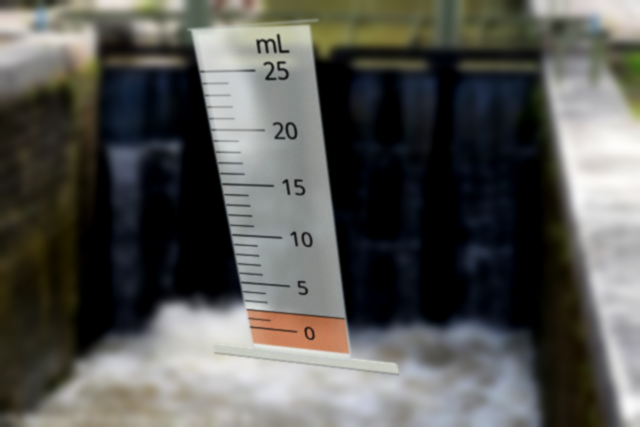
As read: 2 mL
